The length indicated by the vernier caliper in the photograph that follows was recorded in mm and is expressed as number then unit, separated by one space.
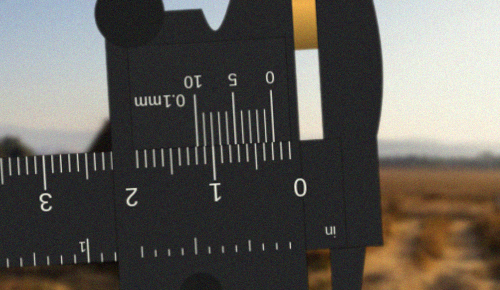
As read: 2.8 mm
